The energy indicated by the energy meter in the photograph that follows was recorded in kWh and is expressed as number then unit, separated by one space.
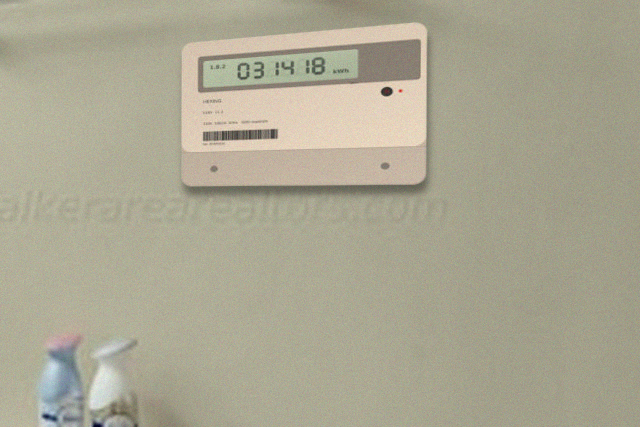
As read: 31418 kWh
